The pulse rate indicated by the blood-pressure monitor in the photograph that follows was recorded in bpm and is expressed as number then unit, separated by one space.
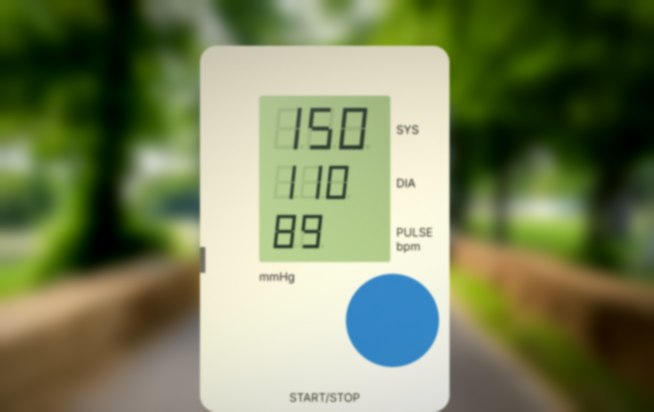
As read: 89 bpm
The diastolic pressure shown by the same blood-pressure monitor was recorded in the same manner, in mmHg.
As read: 110 mmHg
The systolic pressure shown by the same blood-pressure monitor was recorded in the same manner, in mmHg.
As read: 150 mmHg
